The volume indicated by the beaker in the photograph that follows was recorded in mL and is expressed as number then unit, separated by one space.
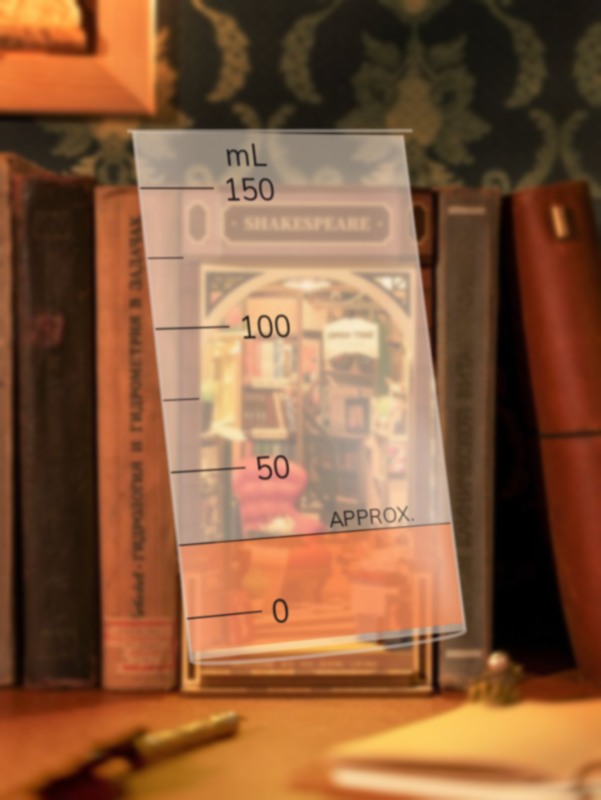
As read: 25 mL
